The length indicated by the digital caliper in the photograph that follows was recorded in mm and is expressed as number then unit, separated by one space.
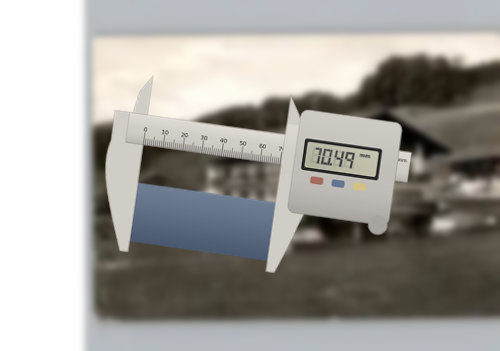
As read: 70.49 mm
